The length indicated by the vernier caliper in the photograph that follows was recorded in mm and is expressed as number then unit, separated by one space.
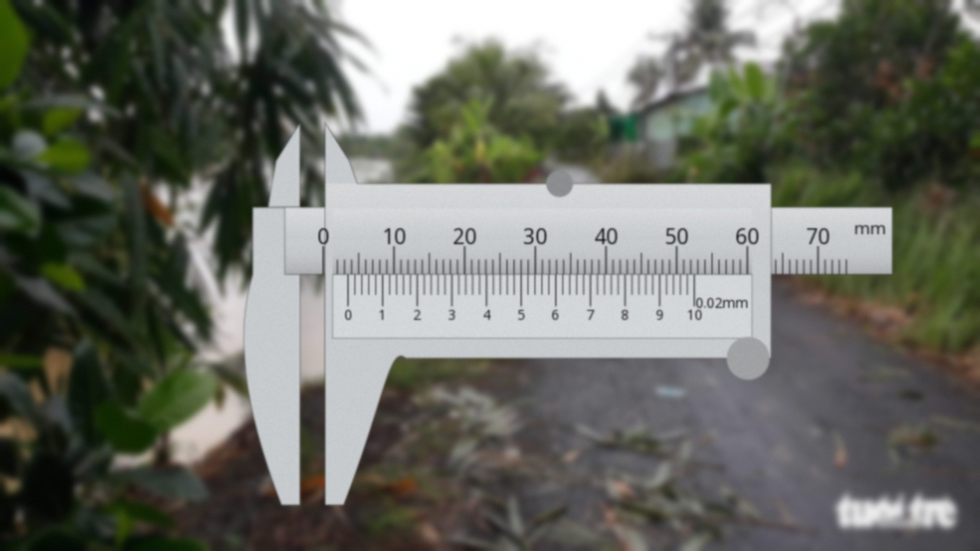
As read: 3.5 mm
